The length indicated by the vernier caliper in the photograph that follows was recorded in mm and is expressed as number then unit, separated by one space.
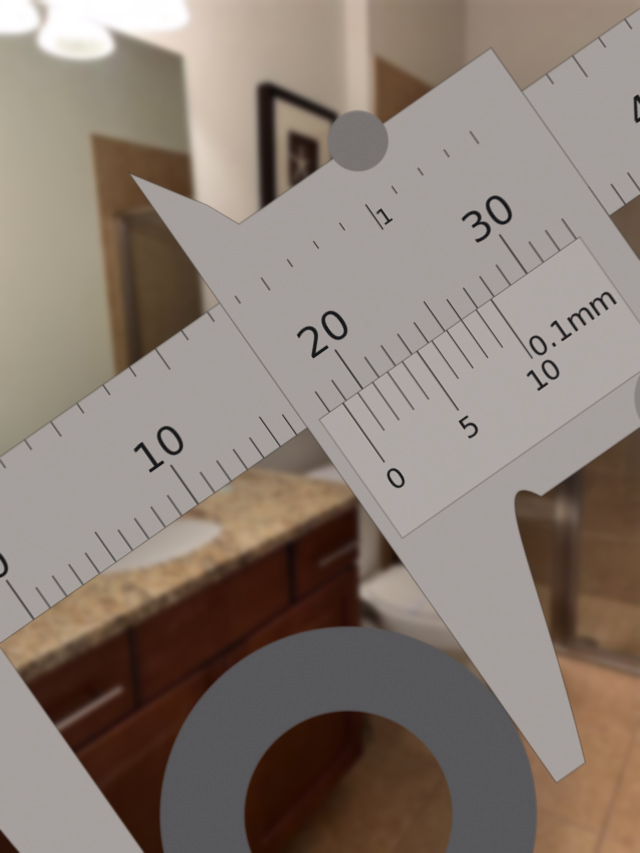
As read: 18.8 mm
